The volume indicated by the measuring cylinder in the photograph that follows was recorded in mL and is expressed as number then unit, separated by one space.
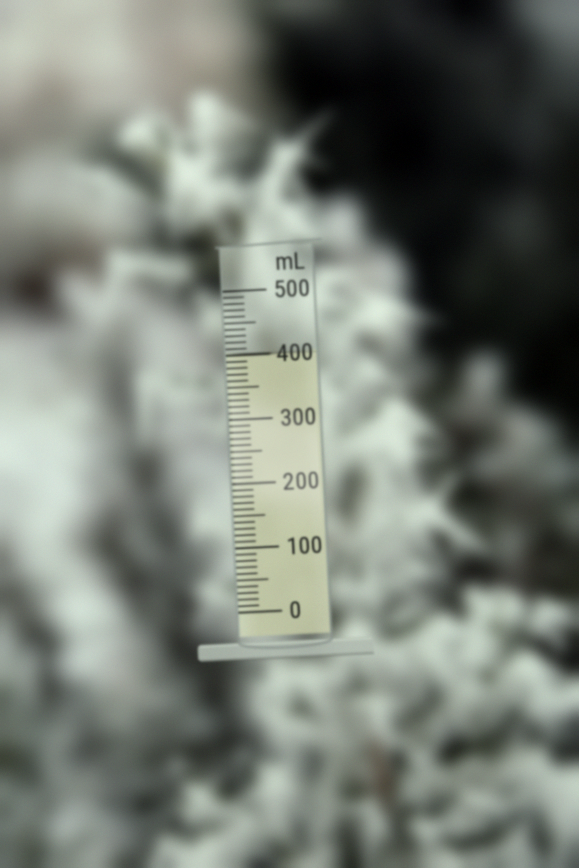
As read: 400 mL
